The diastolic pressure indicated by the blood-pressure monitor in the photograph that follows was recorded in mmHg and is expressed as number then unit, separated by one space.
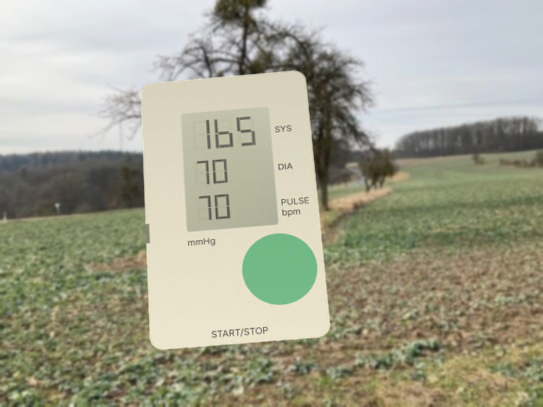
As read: 70 mmHg
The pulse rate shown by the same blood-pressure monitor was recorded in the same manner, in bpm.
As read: 70 bpm
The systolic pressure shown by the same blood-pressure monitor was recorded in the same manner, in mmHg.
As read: 165 mmHg
